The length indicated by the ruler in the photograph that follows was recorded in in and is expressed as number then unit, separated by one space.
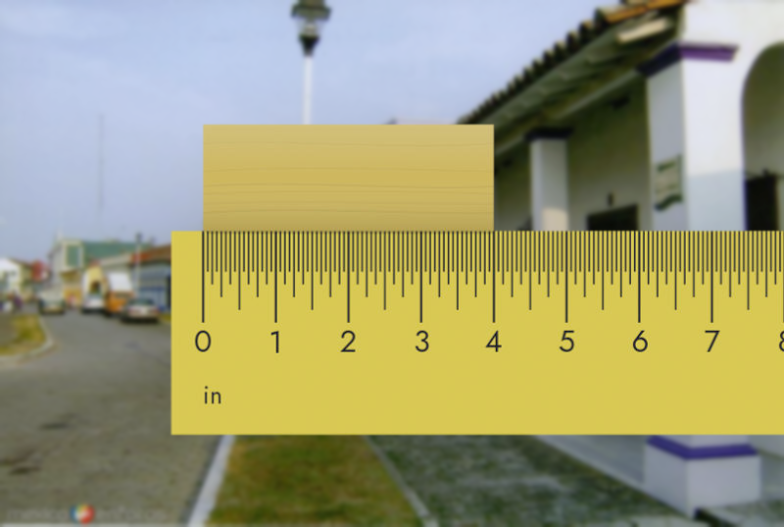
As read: 4 in
